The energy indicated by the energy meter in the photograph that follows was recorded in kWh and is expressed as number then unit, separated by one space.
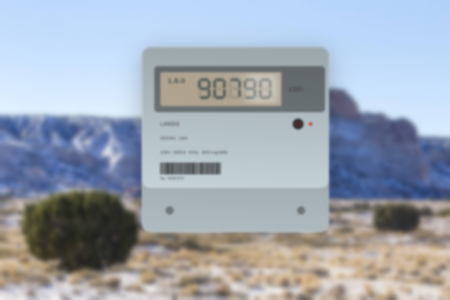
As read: 90790 kWh
